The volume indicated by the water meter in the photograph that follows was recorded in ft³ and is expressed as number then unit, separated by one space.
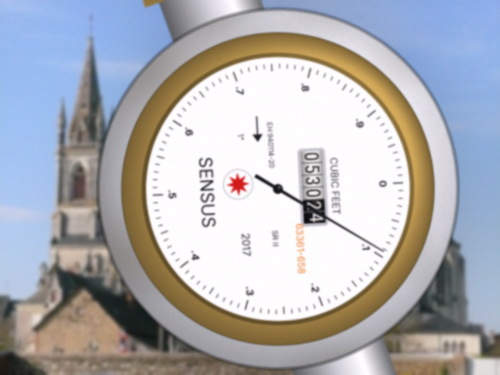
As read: 53024.09 ft³
